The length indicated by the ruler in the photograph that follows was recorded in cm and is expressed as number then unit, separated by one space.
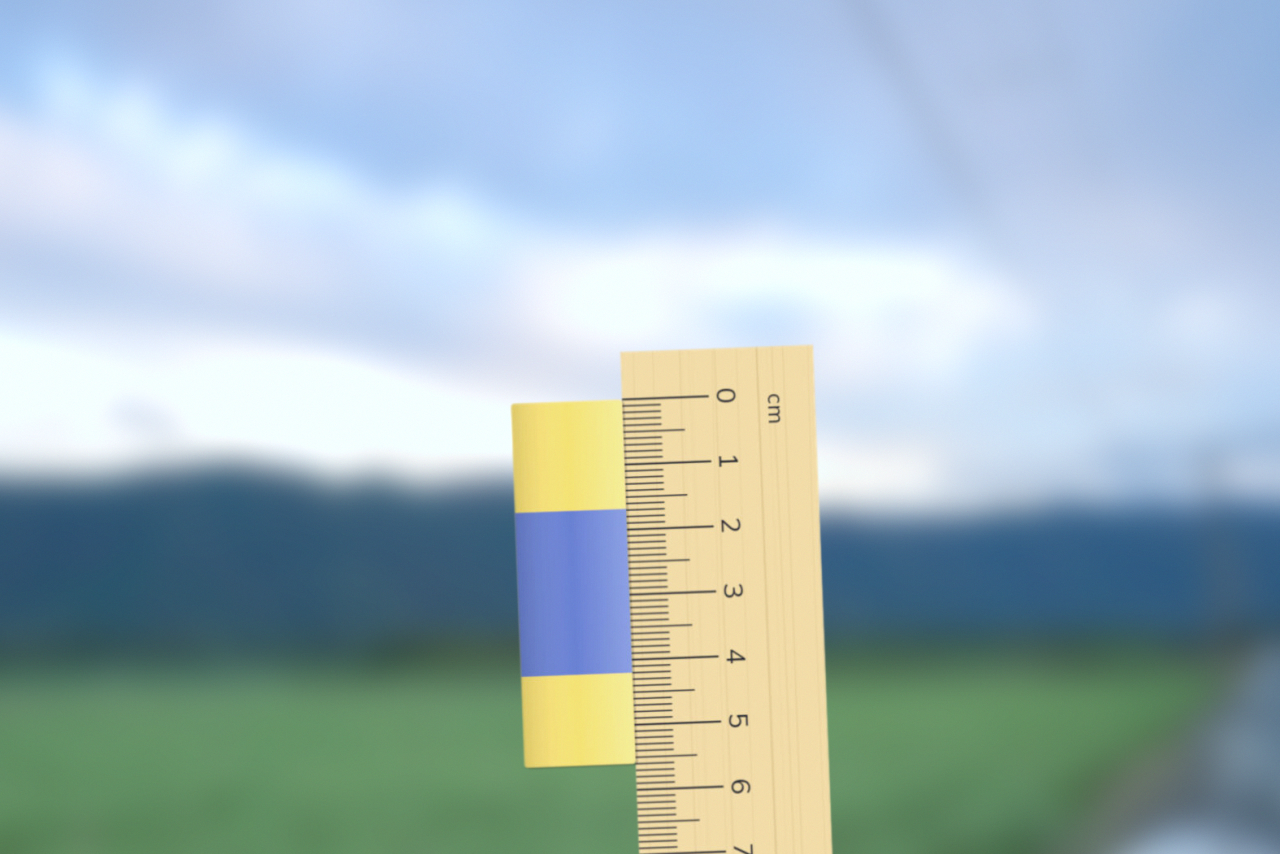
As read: 5.6 cm
